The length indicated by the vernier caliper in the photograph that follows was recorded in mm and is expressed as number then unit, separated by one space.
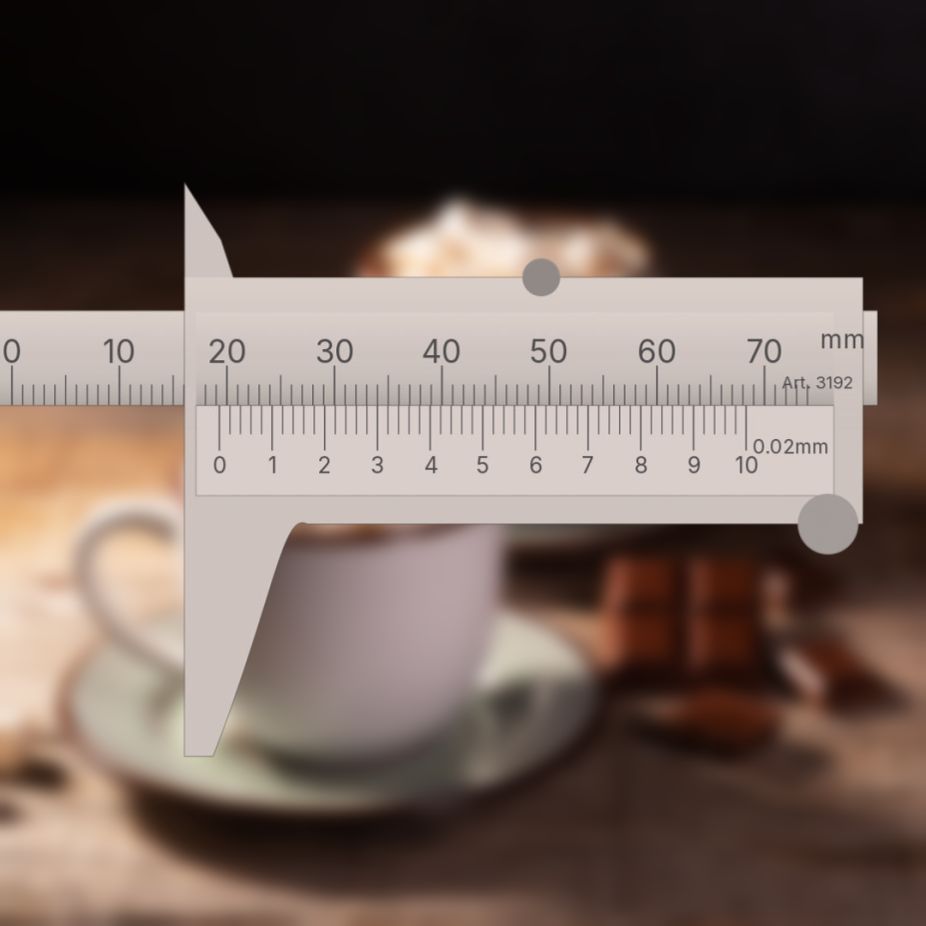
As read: 19.3 mm
